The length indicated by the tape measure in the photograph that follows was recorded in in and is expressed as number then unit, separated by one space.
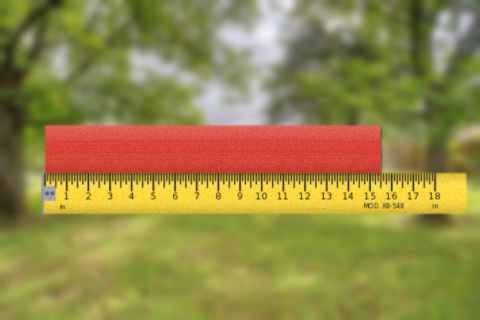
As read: 15.5 in
